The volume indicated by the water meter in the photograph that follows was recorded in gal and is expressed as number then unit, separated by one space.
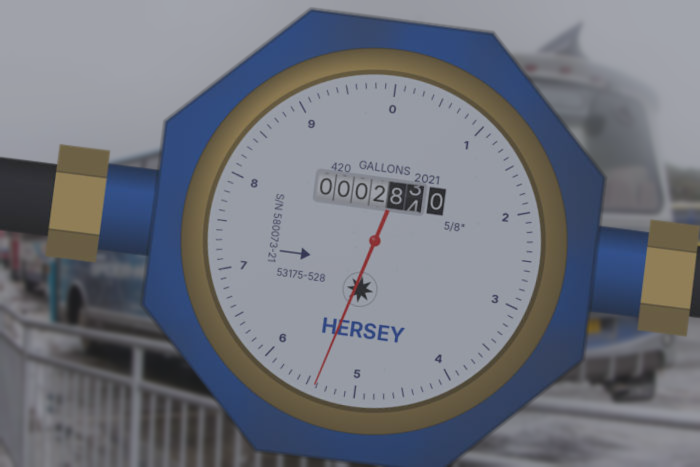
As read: 2835.4 gal
